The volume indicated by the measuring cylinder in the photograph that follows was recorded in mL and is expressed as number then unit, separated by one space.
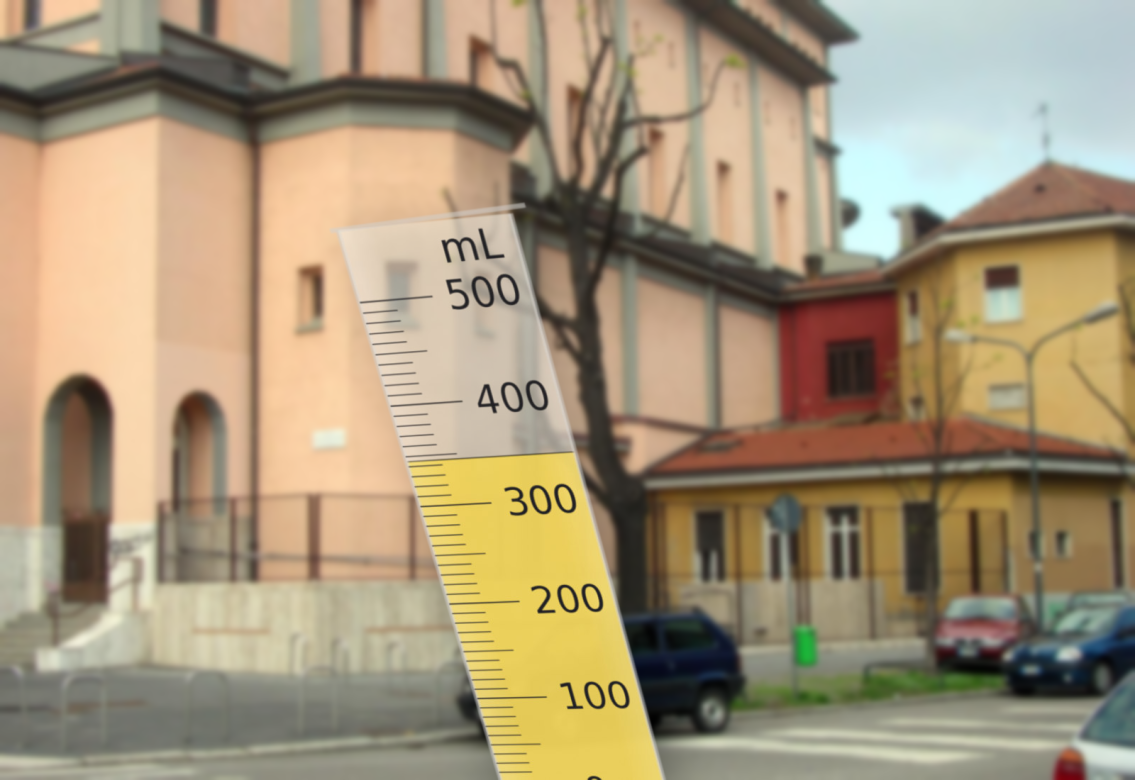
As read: 345 mL
